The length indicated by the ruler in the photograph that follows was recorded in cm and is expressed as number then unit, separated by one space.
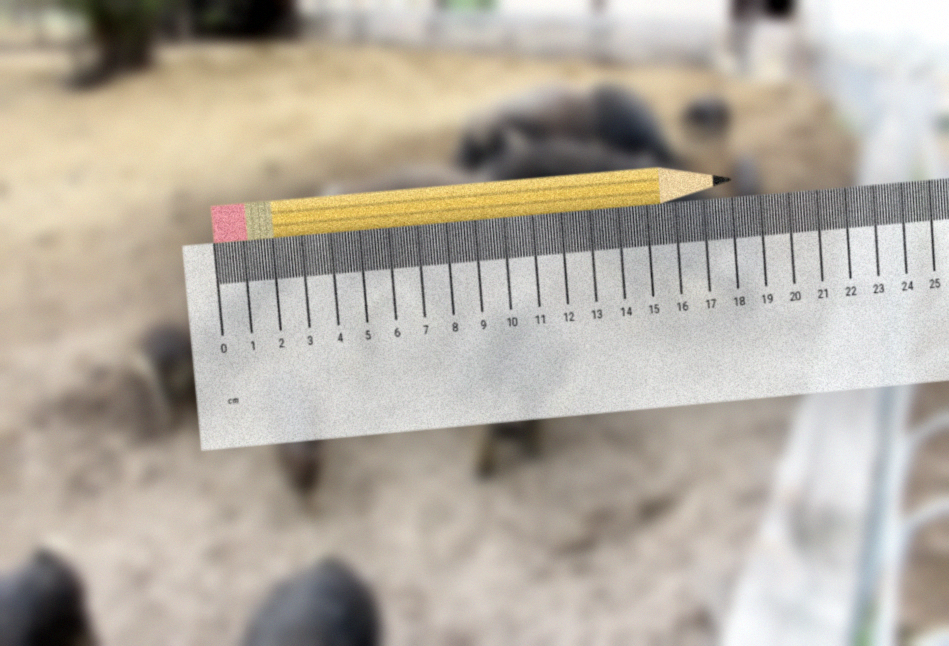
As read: 18 cm
